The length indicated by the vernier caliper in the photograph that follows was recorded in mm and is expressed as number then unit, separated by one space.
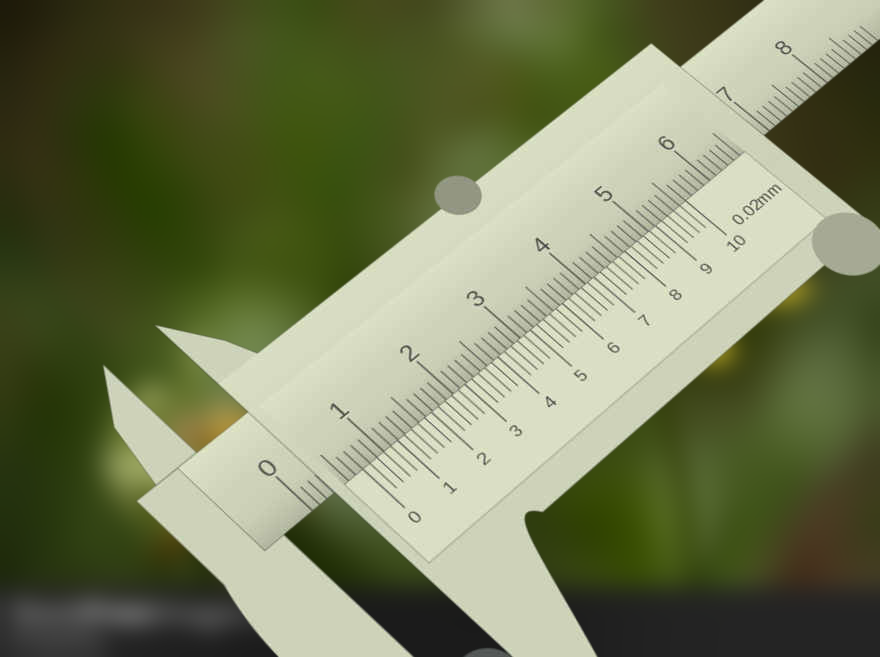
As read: 7.0 mm
